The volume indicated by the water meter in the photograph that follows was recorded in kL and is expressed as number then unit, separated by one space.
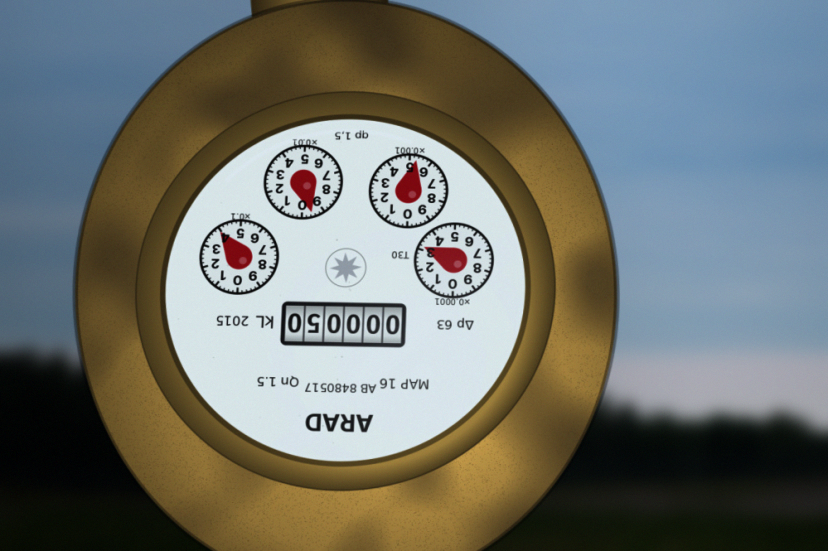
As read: 50.3953 kL
